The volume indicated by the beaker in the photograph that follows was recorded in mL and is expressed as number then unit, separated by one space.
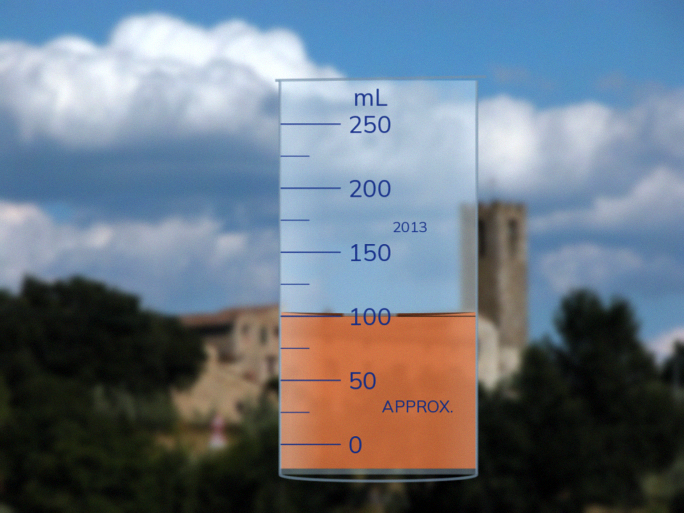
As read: 100 mL
